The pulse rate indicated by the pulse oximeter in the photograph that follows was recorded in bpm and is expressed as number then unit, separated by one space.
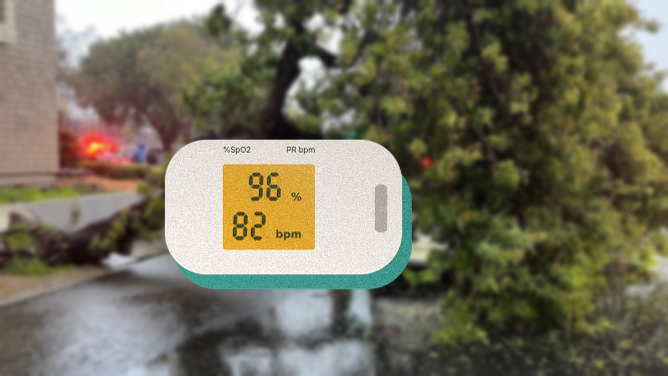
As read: 82 bpm
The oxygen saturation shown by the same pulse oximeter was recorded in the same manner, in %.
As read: 96 %
